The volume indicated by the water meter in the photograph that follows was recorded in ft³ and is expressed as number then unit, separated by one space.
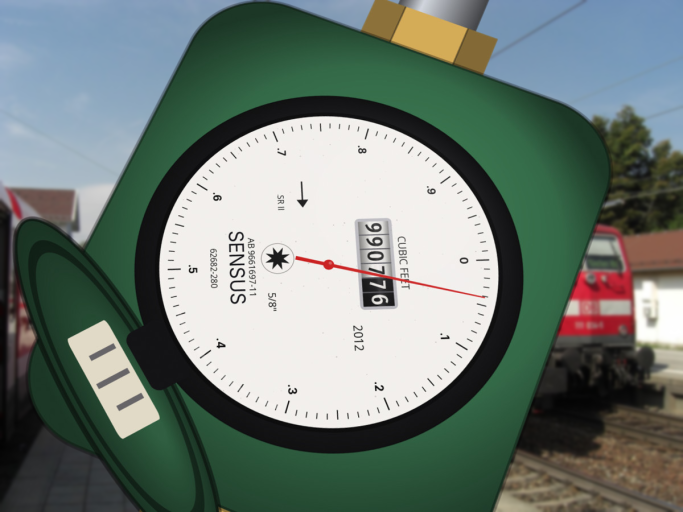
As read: 990776.04 ft³
